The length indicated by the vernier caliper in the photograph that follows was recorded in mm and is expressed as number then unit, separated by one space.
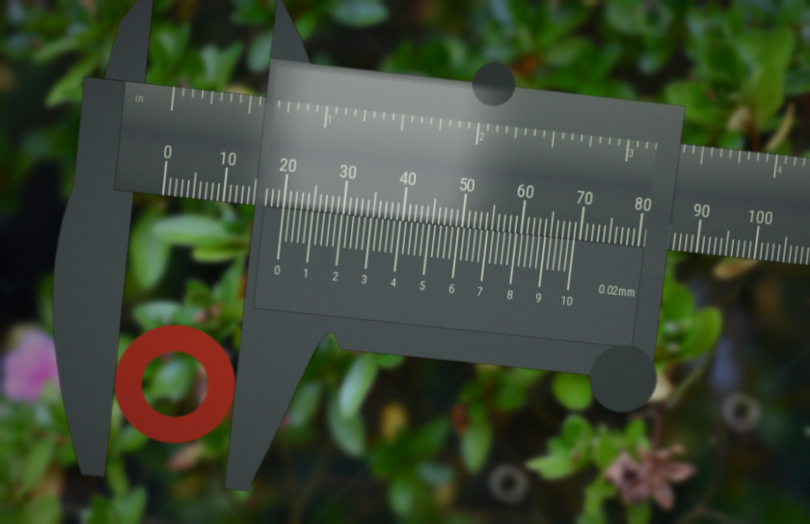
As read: 20.0 mm
